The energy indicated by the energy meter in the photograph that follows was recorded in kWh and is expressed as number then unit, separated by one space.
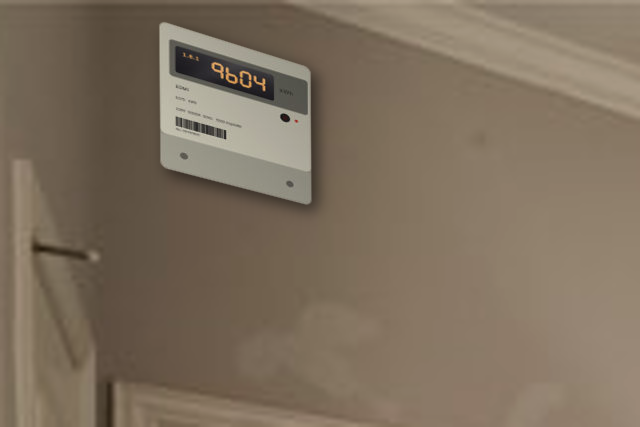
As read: 9604 kWh
